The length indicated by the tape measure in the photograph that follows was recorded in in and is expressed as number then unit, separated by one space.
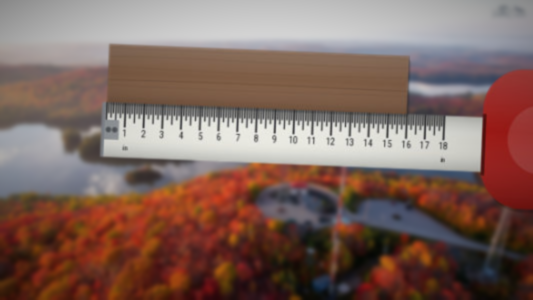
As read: 16 in
